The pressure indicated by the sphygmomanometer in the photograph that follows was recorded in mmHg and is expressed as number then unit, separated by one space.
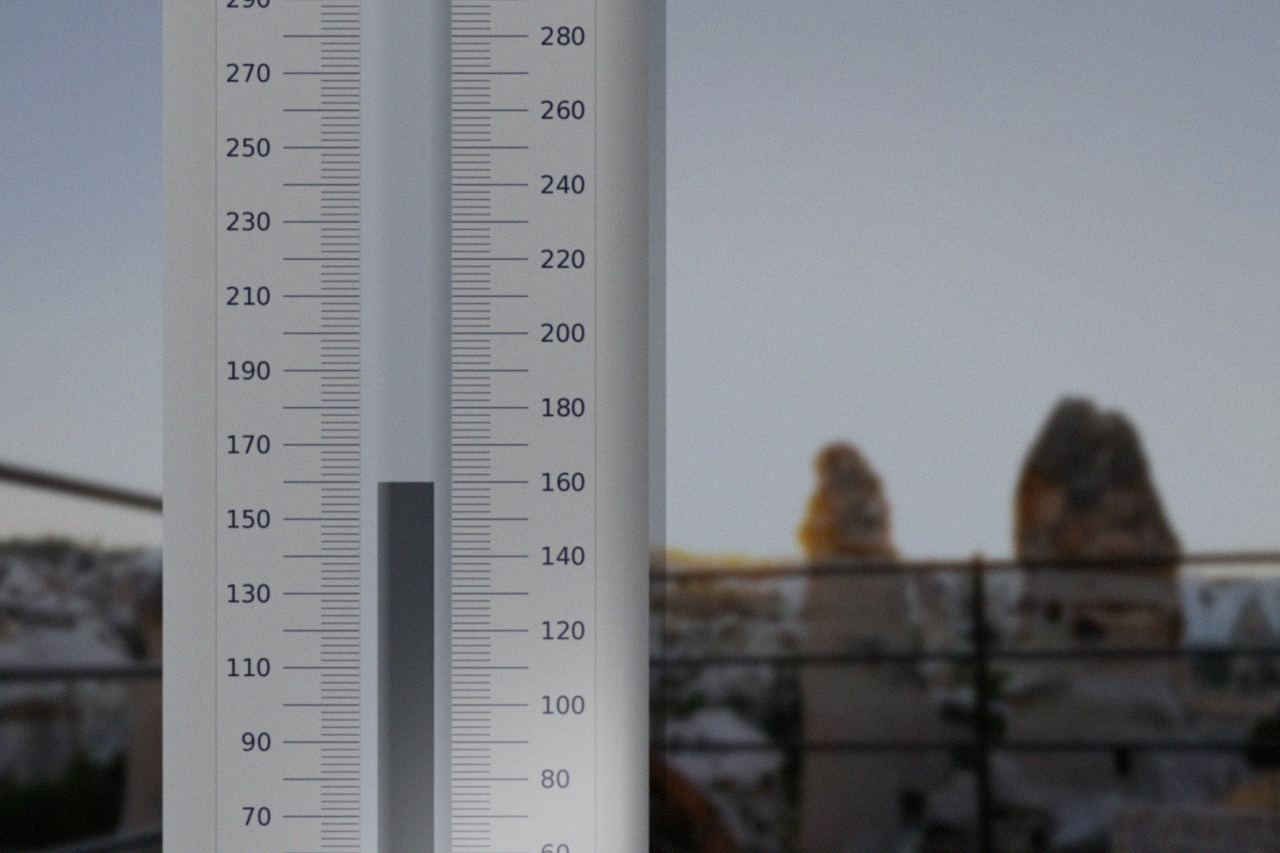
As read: 160 mmHg
